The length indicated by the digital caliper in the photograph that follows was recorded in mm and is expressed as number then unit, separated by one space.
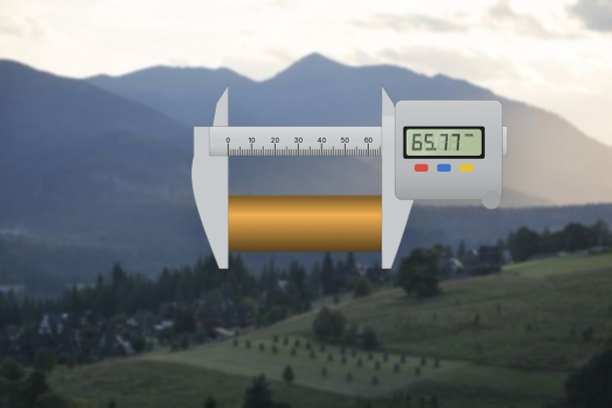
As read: 65.77 mm
